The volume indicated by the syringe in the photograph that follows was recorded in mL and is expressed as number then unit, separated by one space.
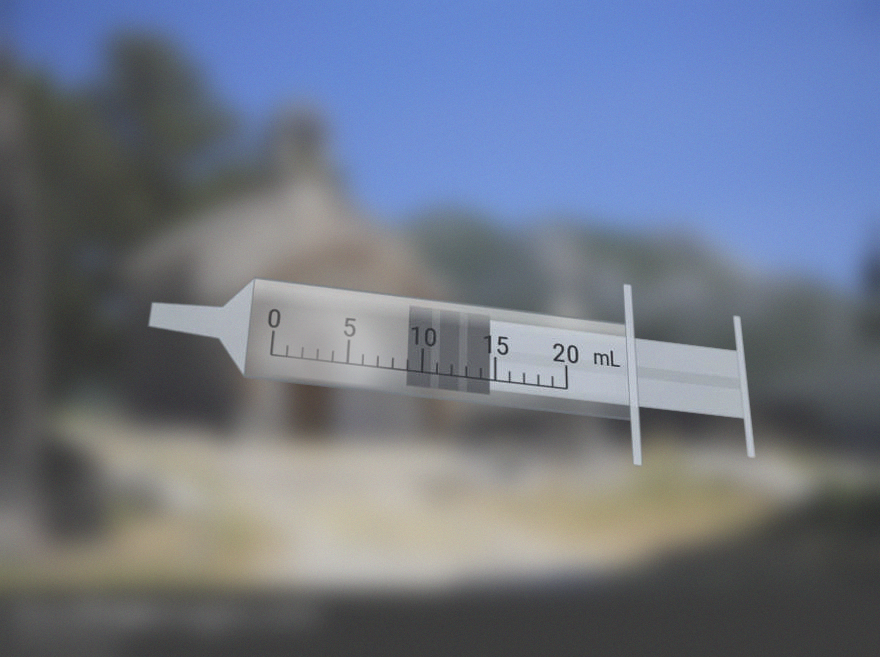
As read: 9 mL
